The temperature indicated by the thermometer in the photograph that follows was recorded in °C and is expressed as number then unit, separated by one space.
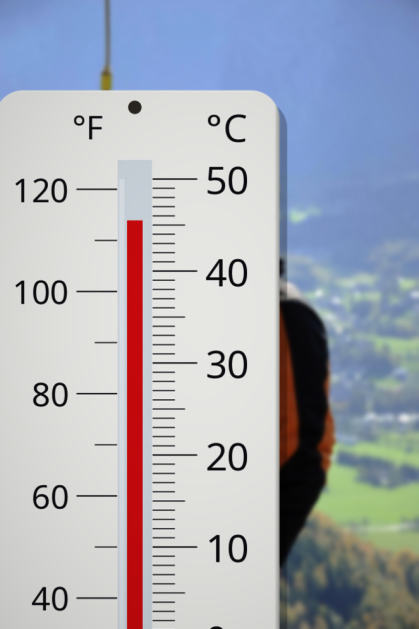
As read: 45.5 °C
